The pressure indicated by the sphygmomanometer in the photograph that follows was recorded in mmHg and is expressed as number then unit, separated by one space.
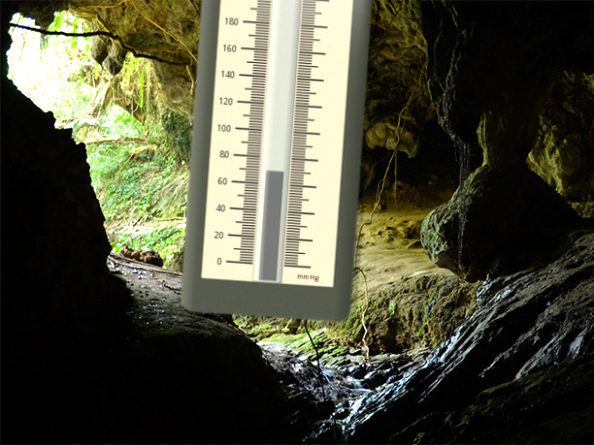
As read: 70 mmHg
